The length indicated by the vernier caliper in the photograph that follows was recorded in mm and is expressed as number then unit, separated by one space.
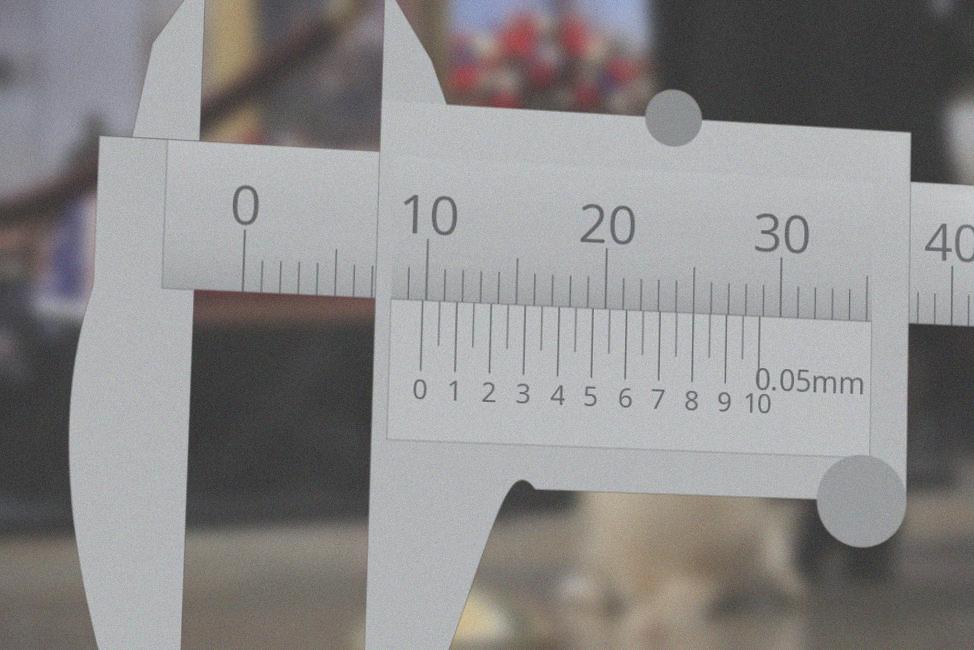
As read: 9.8 mm
